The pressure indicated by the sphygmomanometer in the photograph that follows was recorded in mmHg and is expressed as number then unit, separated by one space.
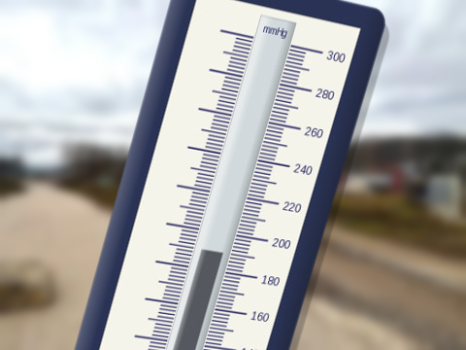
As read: 190 mmHg
